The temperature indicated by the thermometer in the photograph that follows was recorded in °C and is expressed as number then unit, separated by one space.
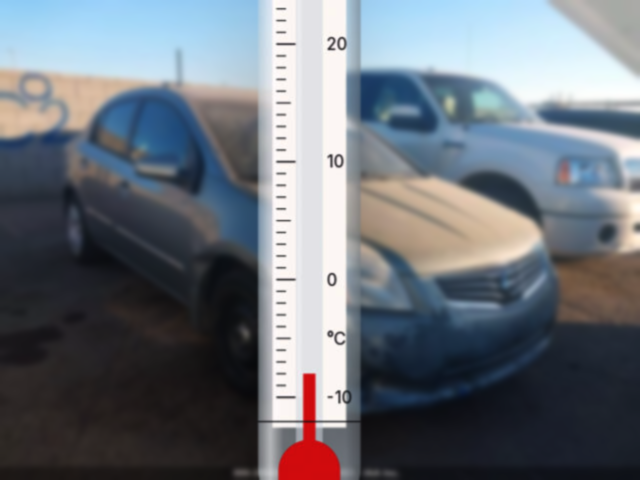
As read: -8 °C
